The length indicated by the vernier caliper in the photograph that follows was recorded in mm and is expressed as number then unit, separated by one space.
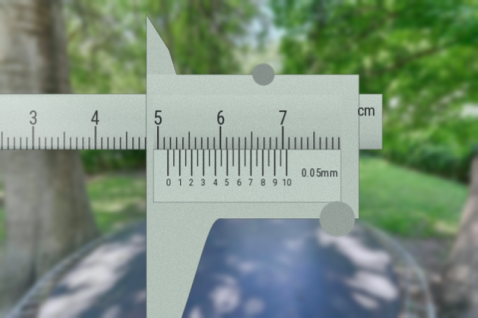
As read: 51.6 mm
